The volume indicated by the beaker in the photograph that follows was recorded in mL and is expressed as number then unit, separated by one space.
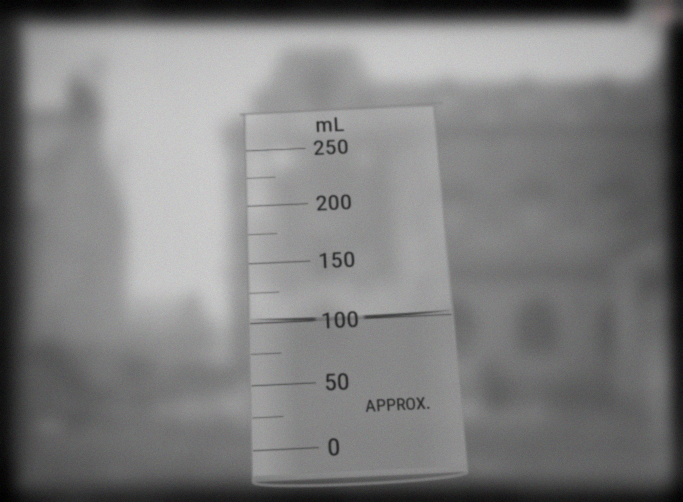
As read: 100 mL
